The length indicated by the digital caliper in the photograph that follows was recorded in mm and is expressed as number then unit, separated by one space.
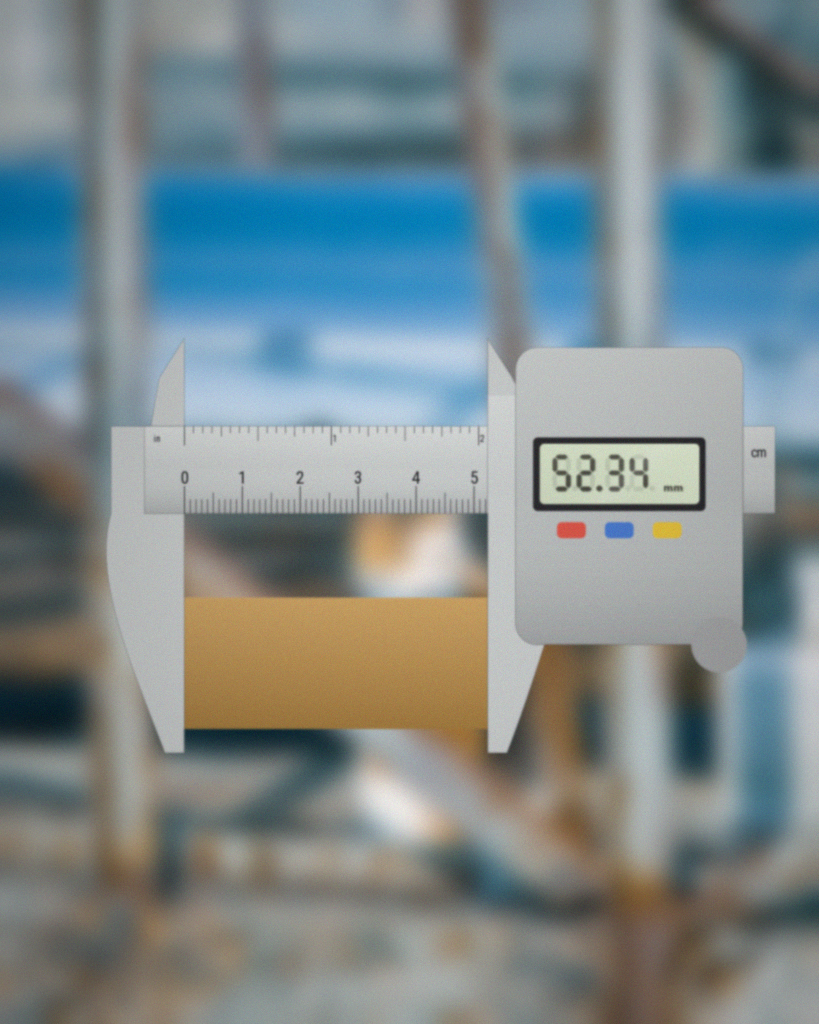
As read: 52.34 mm
